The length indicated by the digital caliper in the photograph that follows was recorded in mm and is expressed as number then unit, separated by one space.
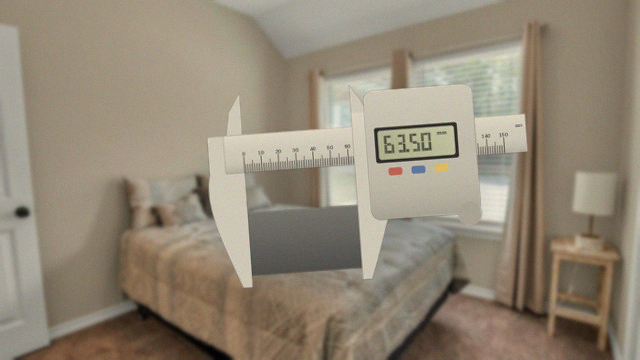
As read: 63.50 mm
